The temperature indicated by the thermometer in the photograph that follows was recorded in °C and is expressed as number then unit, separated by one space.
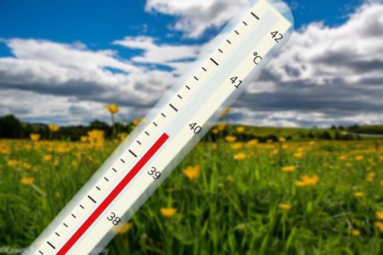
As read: 39.6 °C
